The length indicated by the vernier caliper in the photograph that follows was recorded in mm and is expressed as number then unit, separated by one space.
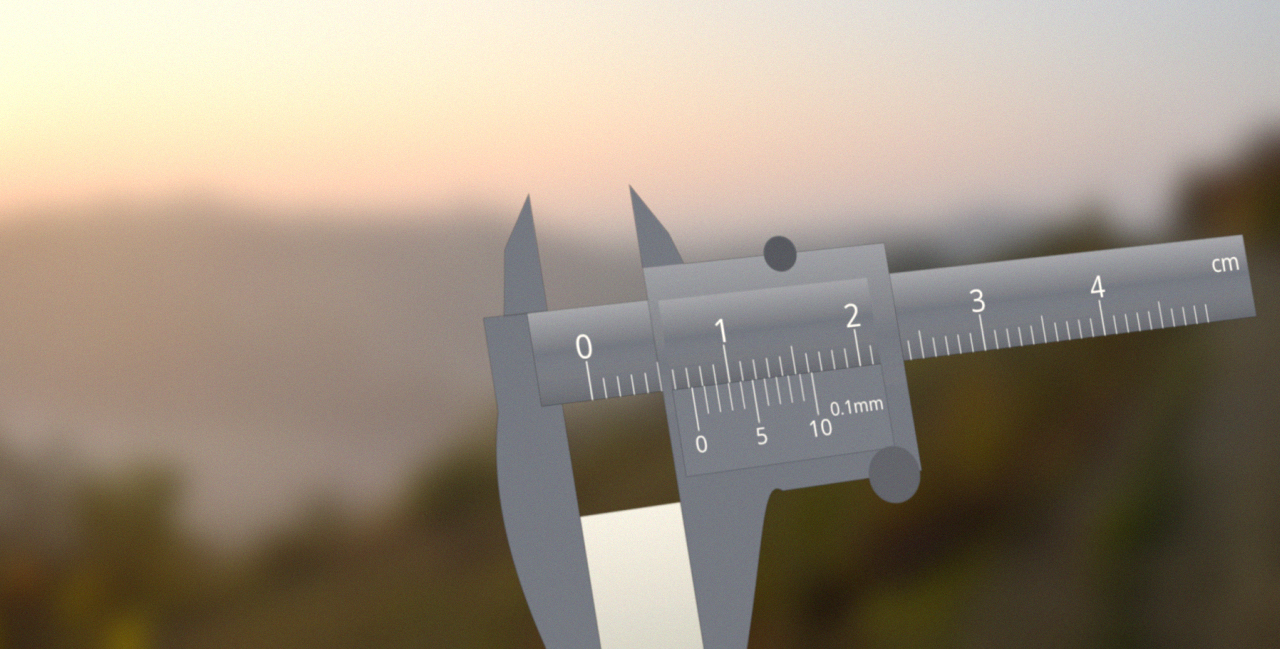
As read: 7.2 mm
